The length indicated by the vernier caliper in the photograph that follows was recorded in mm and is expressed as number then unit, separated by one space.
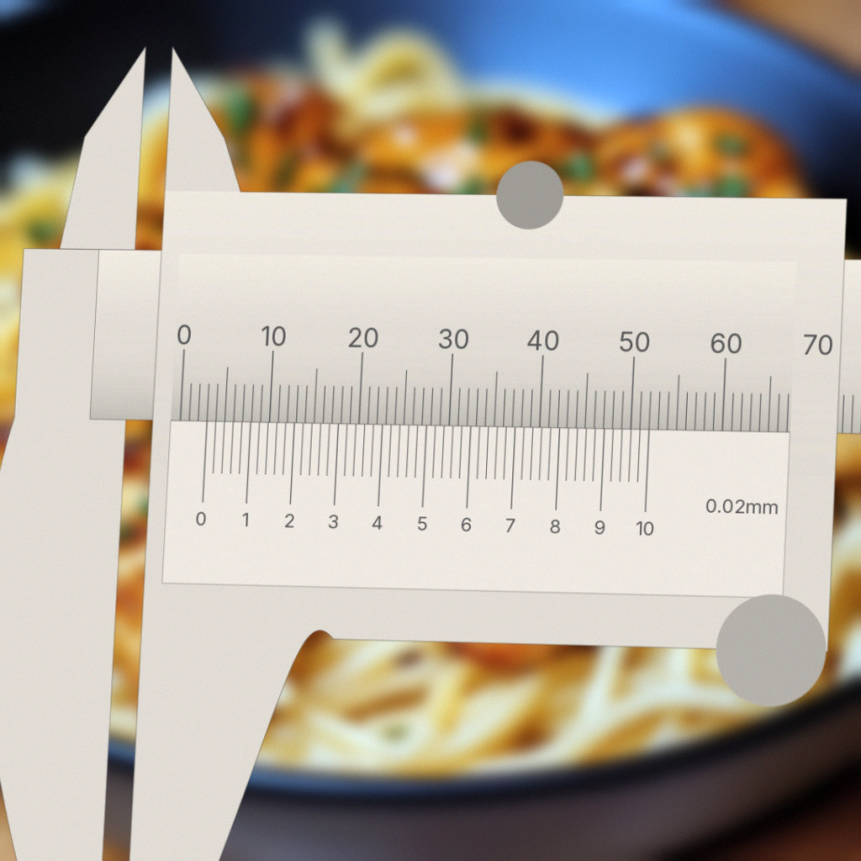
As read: 3.0 mm
